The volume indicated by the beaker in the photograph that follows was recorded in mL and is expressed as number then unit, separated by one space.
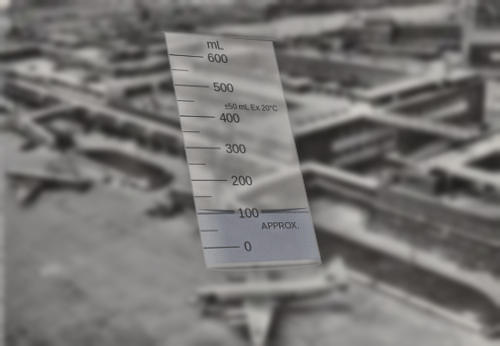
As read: 100 mL
